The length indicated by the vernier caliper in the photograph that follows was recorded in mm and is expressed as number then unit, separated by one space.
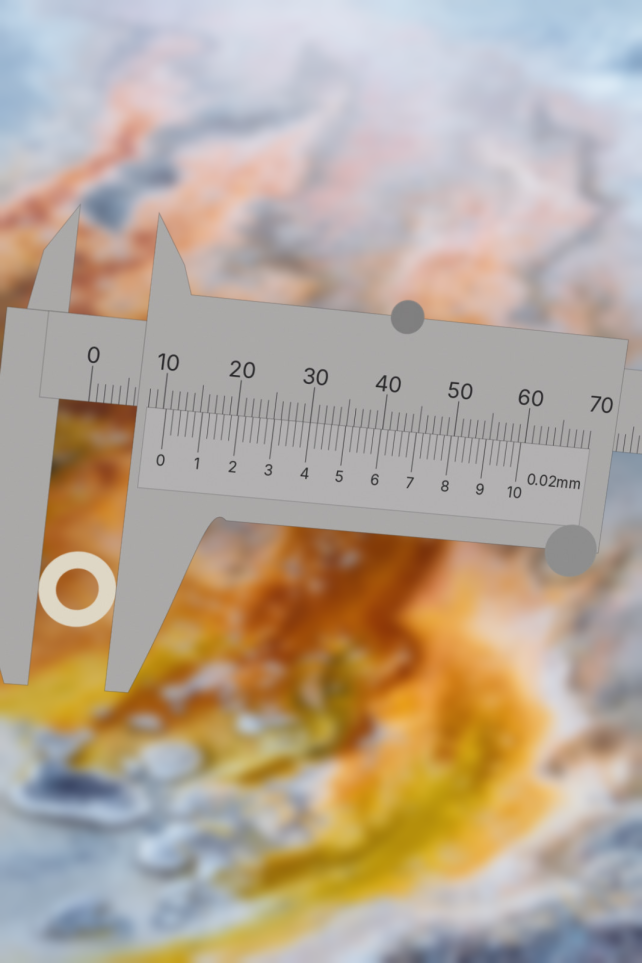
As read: 10.4 mm
